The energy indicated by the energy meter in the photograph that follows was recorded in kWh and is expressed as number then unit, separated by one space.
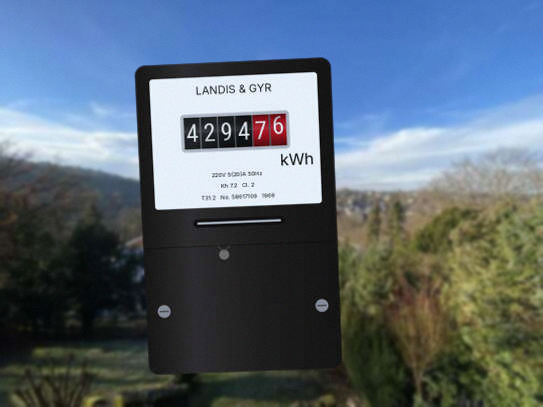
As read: 4294.76 kWh
